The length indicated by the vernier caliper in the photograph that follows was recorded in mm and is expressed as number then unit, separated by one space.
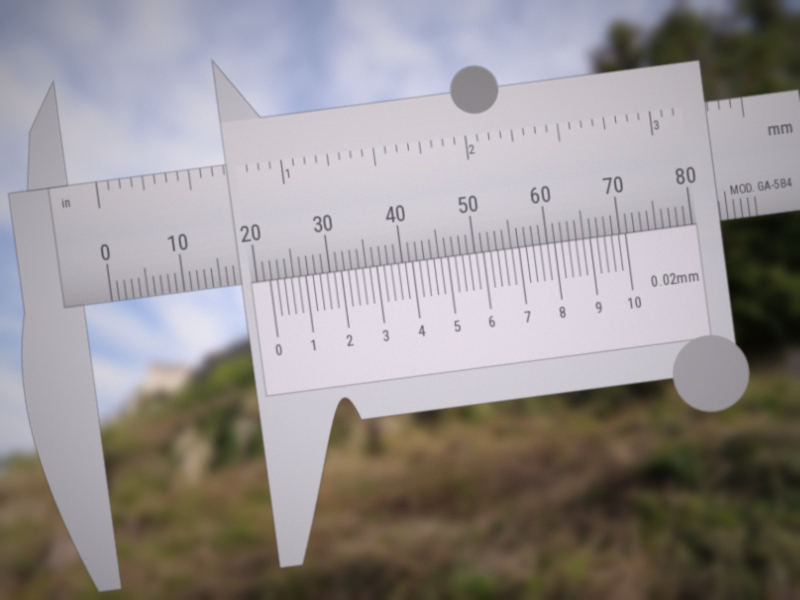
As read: 21.8 mm
